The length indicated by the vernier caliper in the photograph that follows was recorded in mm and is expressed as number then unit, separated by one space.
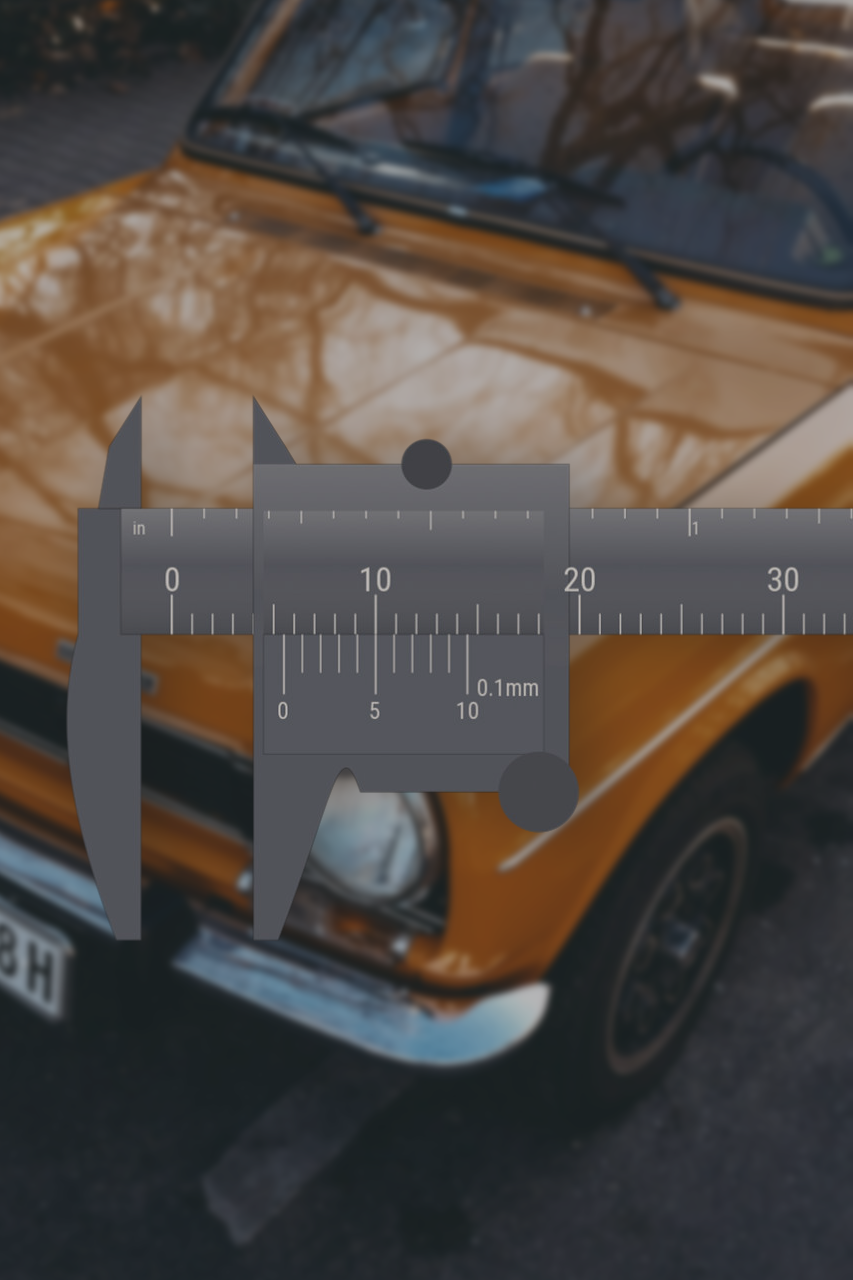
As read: 5.5 mm
